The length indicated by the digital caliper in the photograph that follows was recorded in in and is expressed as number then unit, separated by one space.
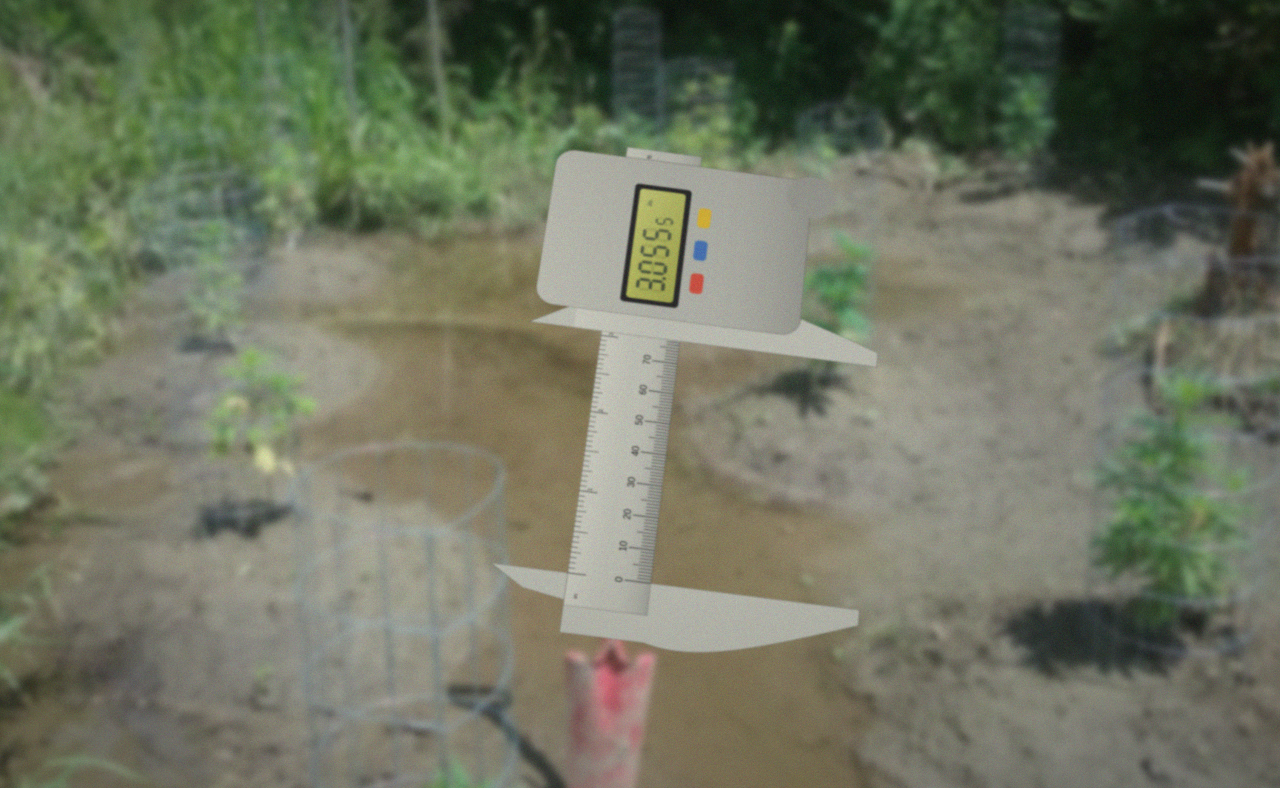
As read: 3.0555 in
